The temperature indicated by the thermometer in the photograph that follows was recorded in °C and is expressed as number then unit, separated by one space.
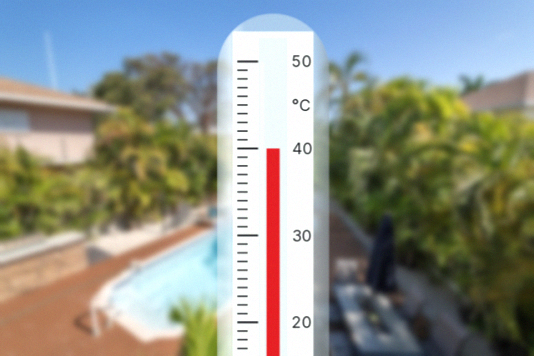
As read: 40 °C
